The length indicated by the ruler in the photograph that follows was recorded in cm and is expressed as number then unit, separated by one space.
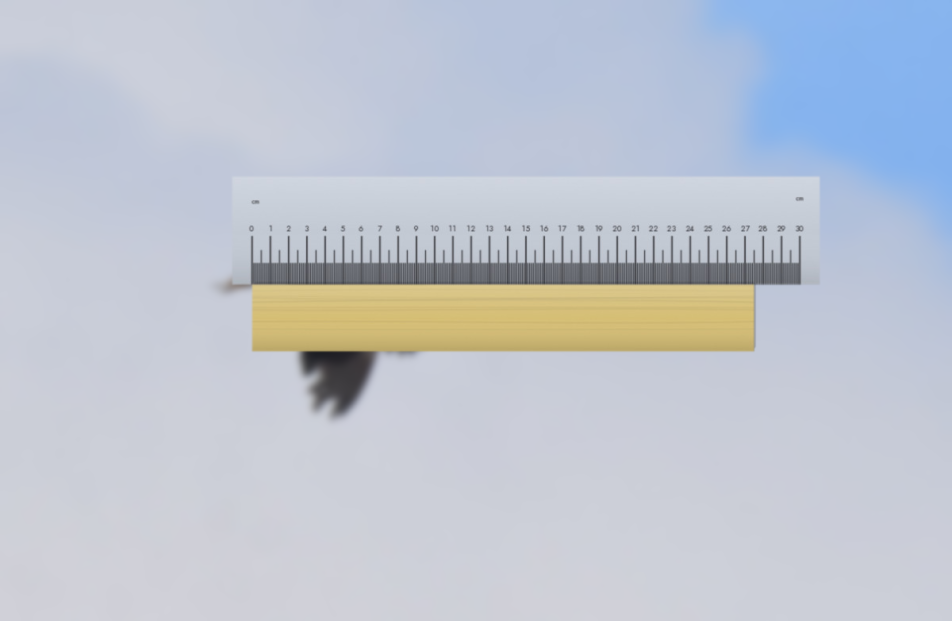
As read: 27.5 cm
